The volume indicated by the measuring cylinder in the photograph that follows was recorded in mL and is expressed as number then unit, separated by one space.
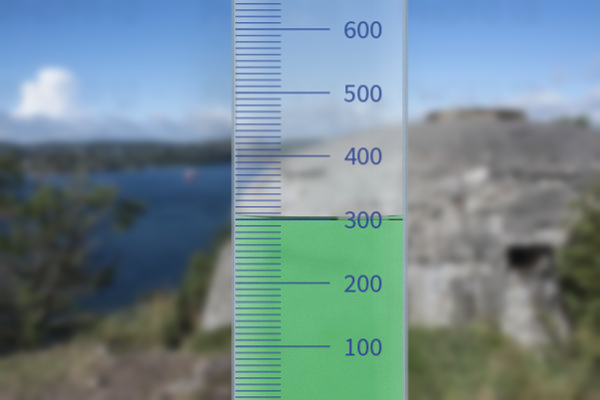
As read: 300 mL
